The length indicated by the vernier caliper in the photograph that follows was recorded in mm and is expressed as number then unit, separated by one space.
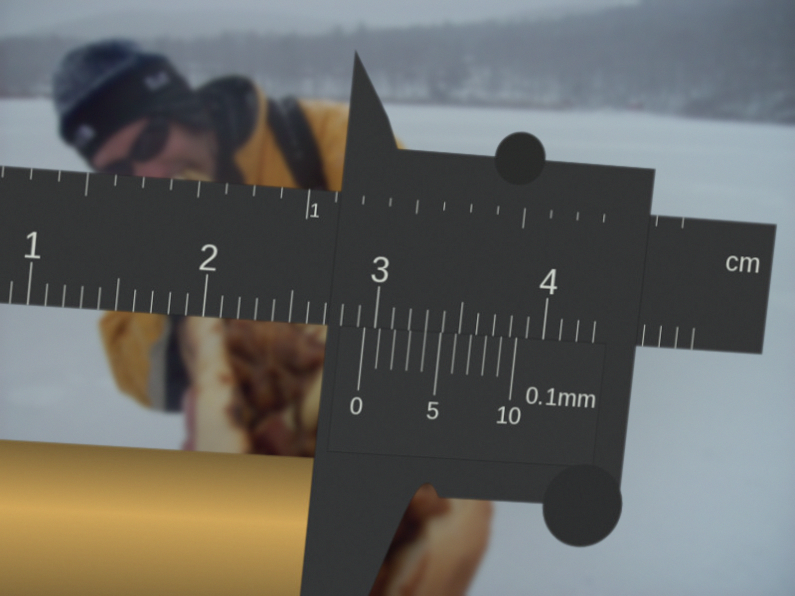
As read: 29.4 mm
